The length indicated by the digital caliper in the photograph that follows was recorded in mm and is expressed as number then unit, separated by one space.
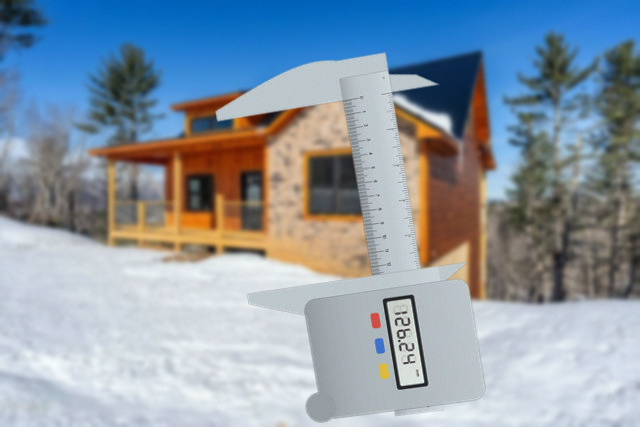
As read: 126.24 mm
